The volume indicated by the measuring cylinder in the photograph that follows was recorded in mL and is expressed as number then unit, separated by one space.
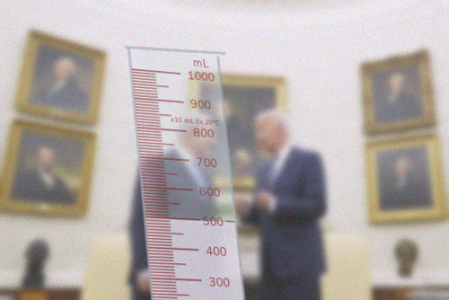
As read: 500 mL
